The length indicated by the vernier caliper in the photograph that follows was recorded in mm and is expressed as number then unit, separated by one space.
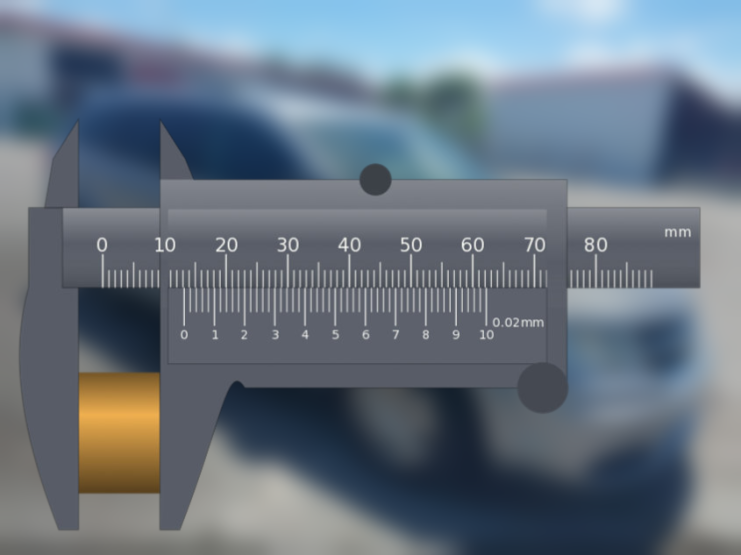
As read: 13.2 mm
